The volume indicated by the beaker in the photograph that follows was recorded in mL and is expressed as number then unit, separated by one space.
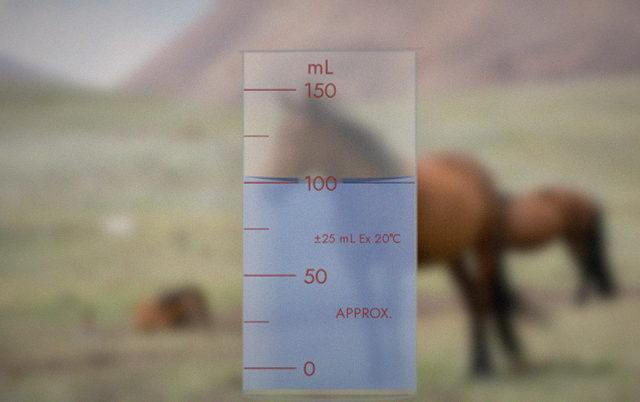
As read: 100 mL
